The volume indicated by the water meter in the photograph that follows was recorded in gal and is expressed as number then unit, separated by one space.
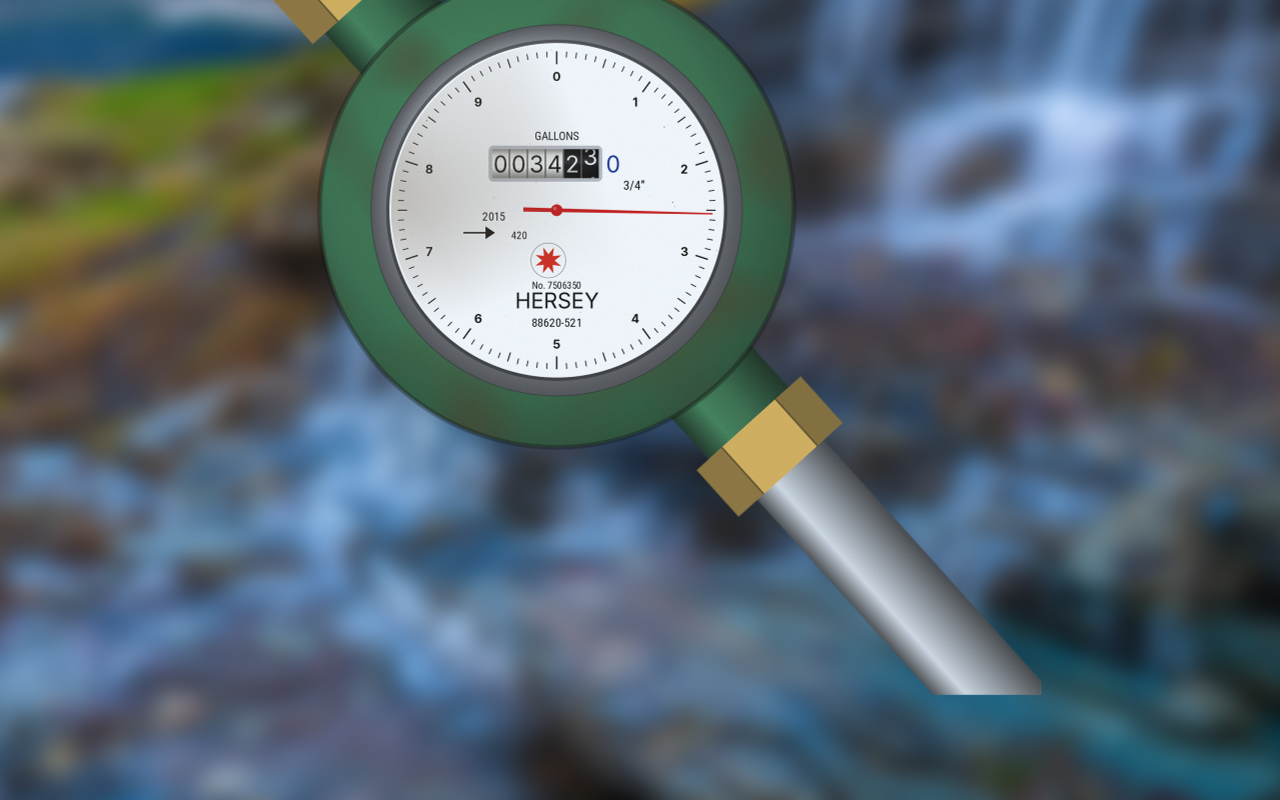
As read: 34232.5 gal
